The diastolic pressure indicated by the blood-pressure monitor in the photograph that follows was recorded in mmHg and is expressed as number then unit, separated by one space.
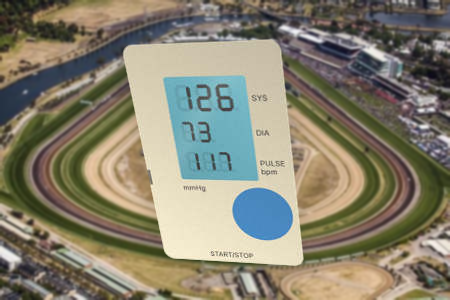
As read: 73 mmHg
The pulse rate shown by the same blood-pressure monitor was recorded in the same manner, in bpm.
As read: 117 bpm
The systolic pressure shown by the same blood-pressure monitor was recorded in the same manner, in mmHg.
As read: 126 mmHg
